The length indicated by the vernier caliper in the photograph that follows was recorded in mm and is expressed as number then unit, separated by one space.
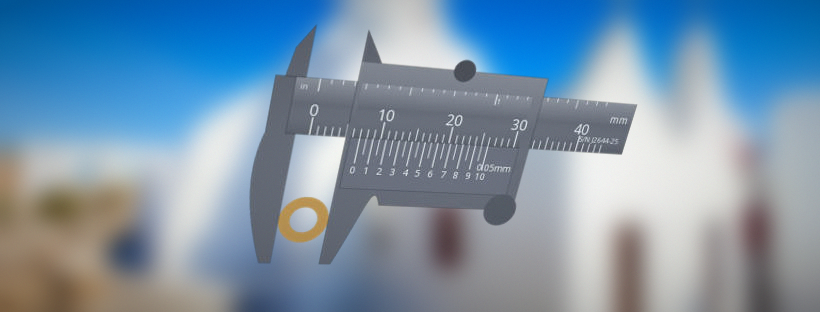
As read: 7.0 mm
